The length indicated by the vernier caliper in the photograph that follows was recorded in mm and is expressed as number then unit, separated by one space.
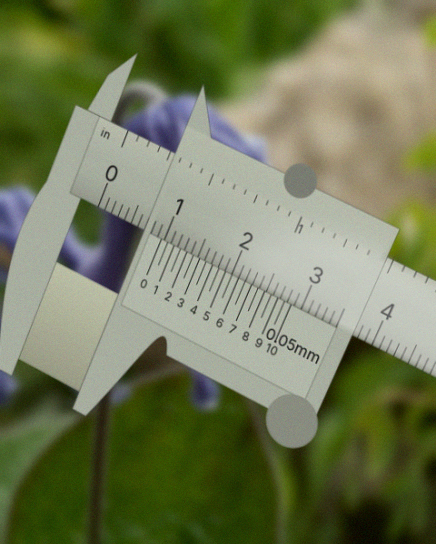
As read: 9.6 mm
